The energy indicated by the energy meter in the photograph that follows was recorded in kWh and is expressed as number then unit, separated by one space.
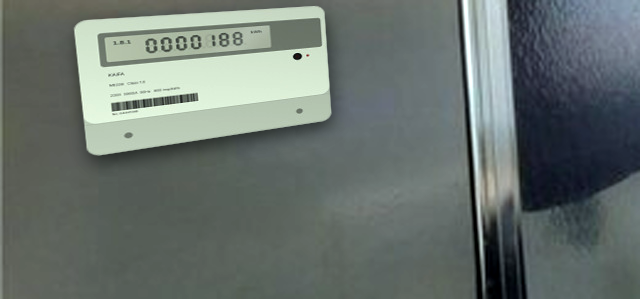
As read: 188 kWh
